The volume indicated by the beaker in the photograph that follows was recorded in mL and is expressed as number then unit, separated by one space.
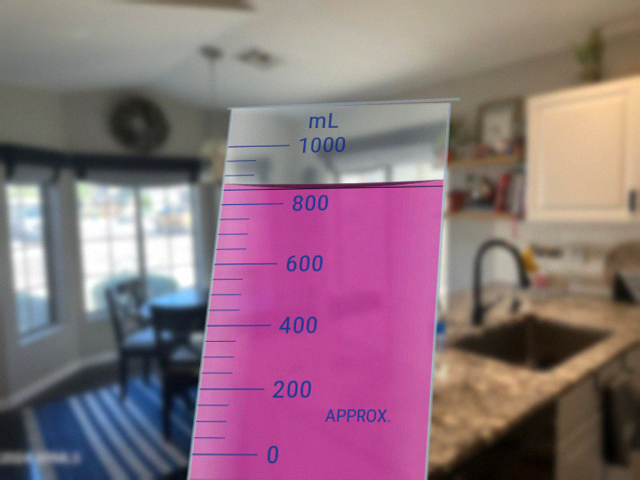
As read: 850 mL
